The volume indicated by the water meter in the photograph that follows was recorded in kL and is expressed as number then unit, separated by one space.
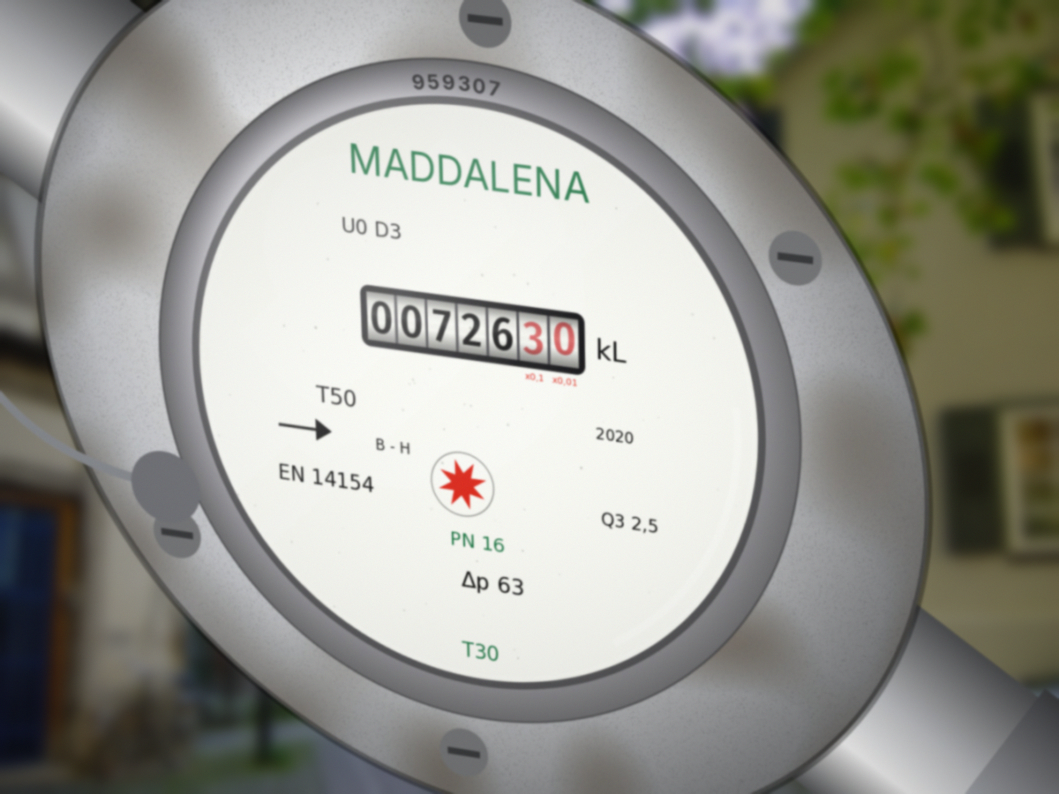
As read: 726.30 kL
